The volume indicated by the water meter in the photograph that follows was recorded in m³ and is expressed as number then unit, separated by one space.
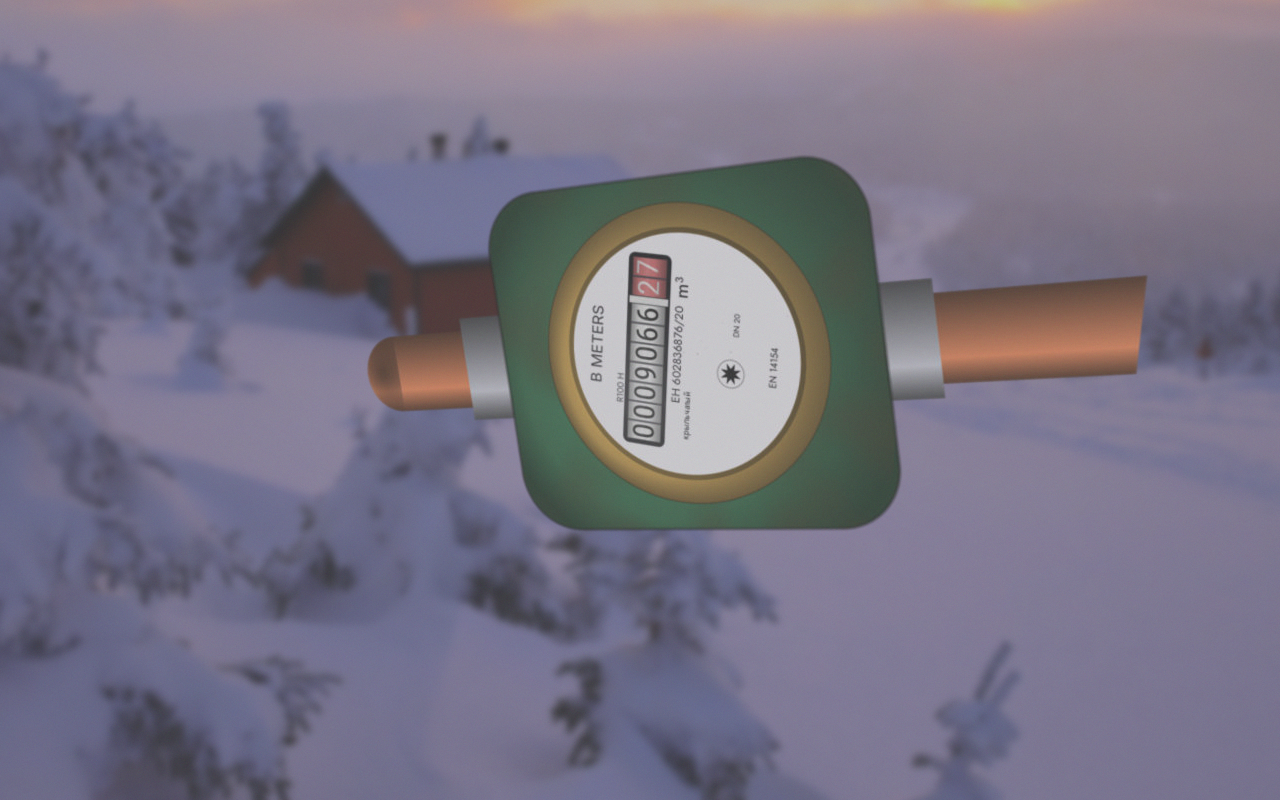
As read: 9066.27 m³
